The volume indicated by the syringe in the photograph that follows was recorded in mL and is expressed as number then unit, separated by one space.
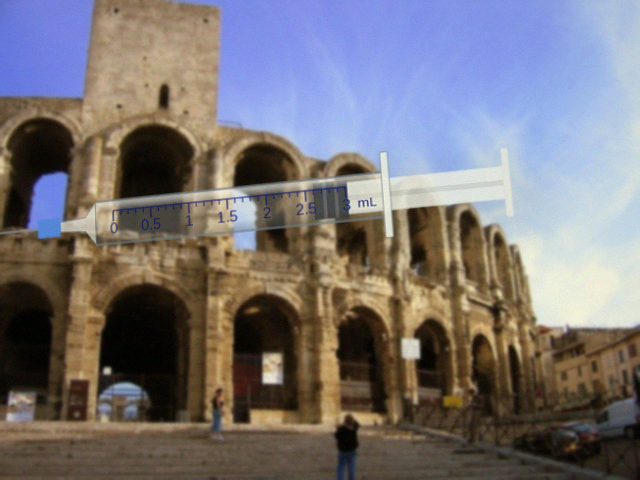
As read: 2.6 mL
